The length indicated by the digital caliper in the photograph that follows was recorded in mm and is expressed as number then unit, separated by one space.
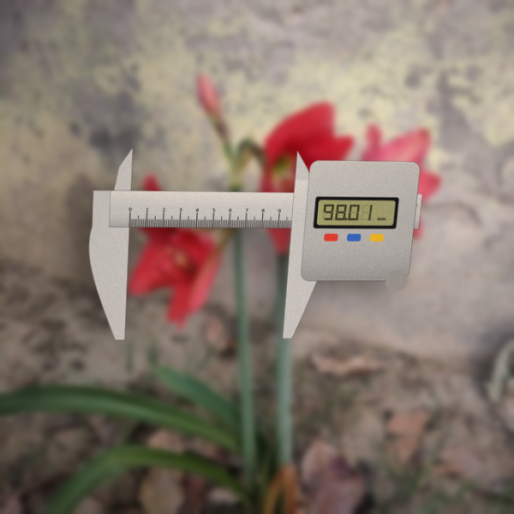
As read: 98.01 mm
